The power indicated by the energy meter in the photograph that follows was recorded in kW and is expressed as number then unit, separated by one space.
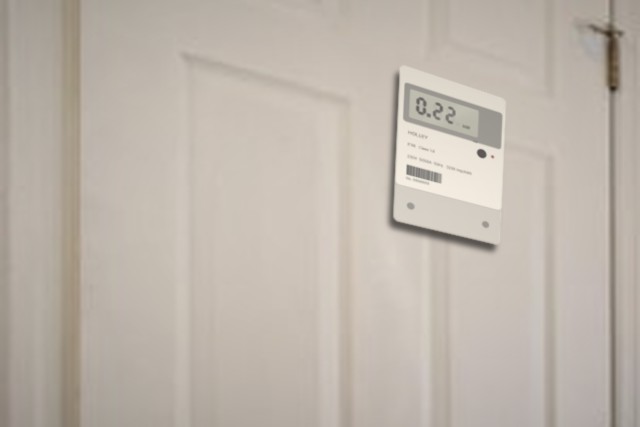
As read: 0.22 kW
